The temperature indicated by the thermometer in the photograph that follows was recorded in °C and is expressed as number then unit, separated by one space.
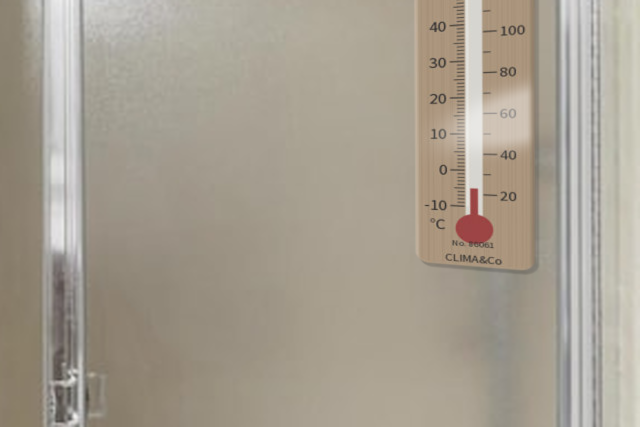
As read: -5 °C
